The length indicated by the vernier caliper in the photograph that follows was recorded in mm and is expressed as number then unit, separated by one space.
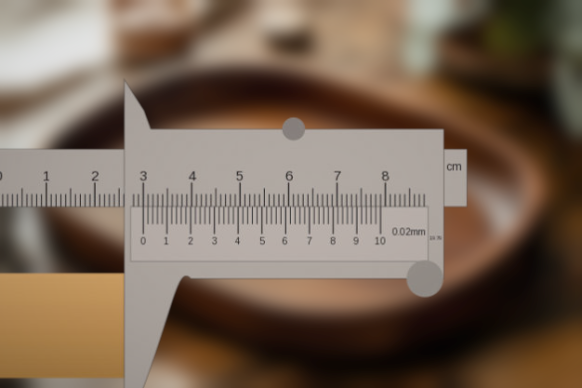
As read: 30.0 mm
